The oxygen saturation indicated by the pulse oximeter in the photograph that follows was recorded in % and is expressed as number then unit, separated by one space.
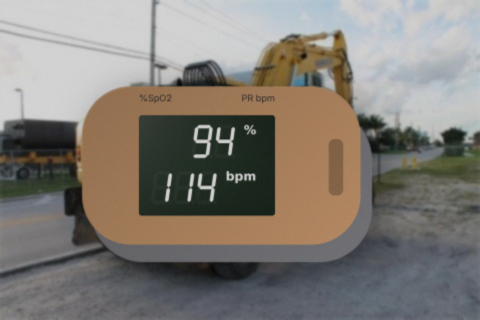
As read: 94 %
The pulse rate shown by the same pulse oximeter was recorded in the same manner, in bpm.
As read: 114 bpm
